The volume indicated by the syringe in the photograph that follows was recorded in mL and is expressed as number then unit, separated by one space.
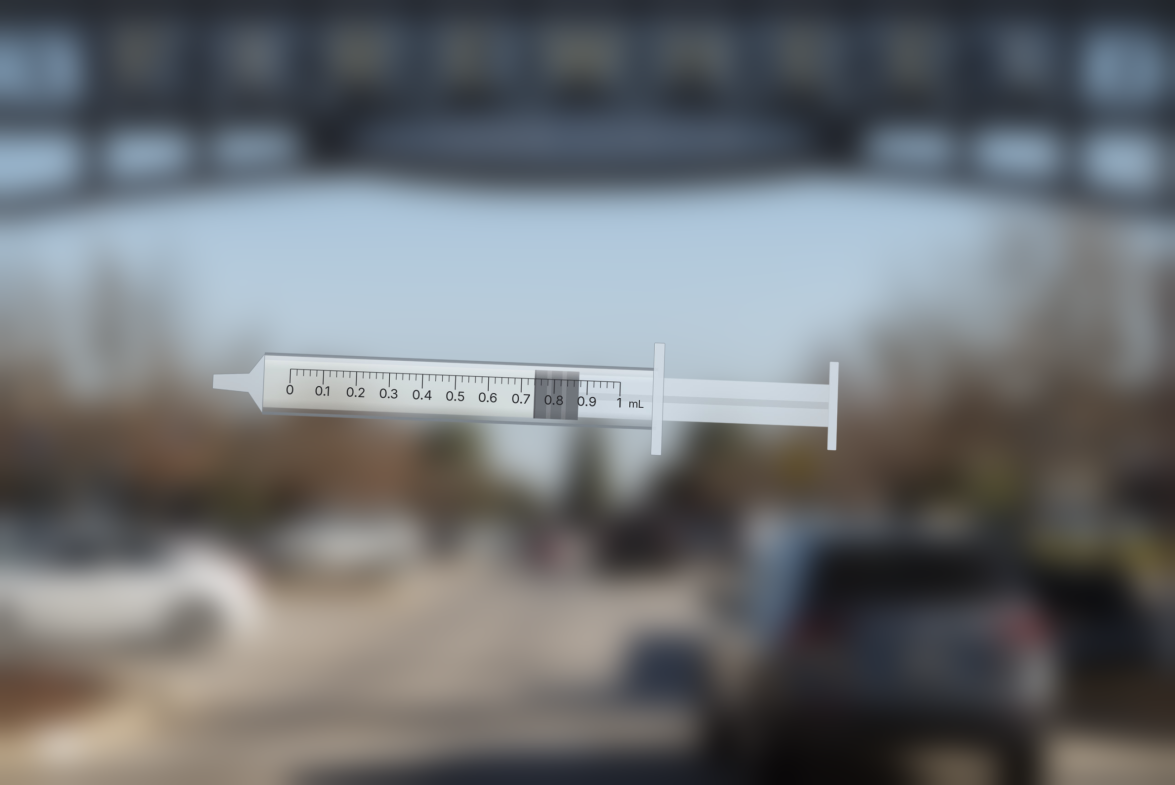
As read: 0.74 mL
